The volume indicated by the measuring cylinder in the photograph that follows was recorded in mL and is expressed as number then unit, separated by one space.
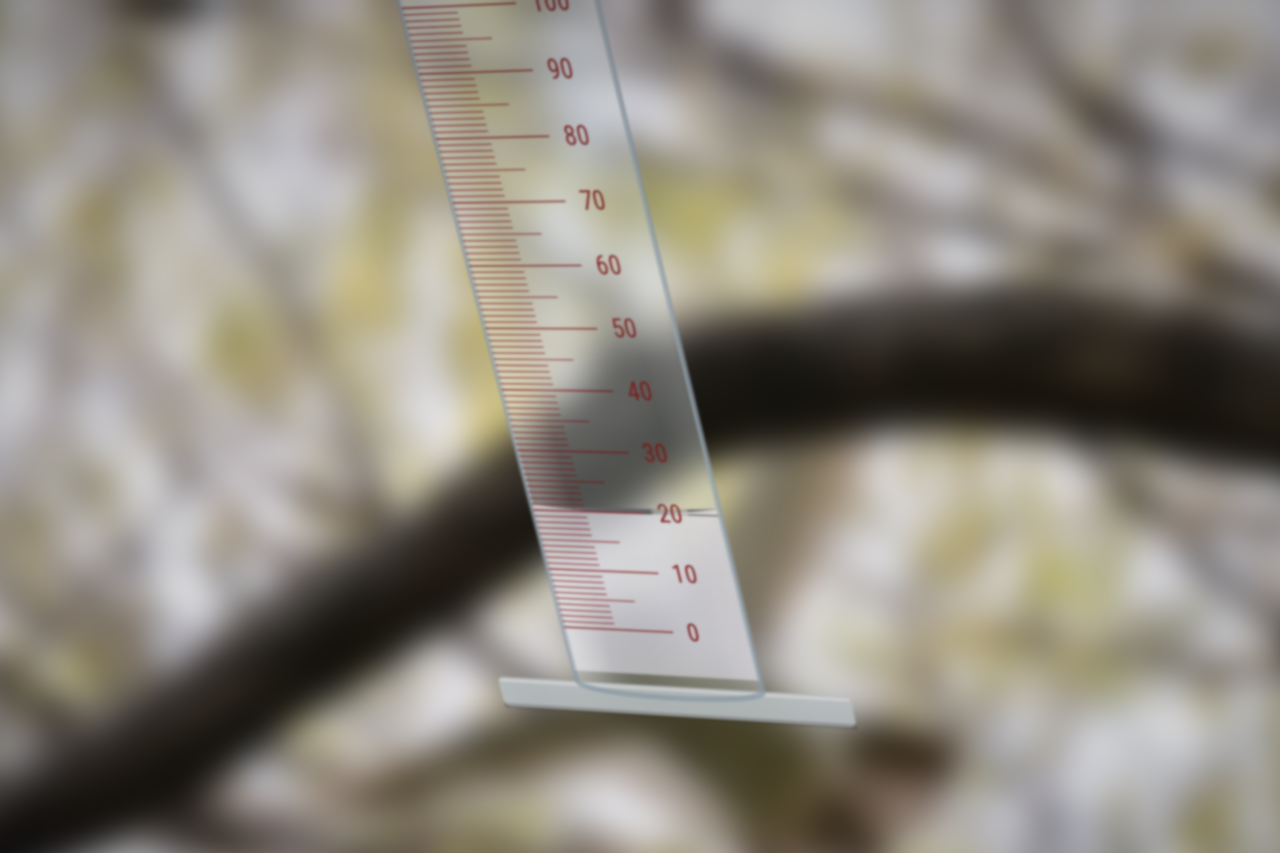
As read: 20 mL
